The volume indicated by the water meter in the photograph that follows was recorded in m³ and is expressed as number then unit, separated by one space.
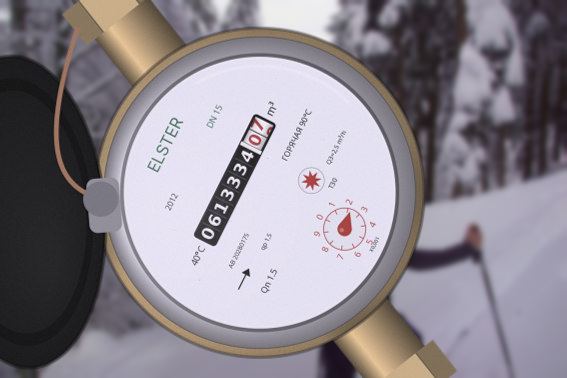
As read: 613334.072 m³
